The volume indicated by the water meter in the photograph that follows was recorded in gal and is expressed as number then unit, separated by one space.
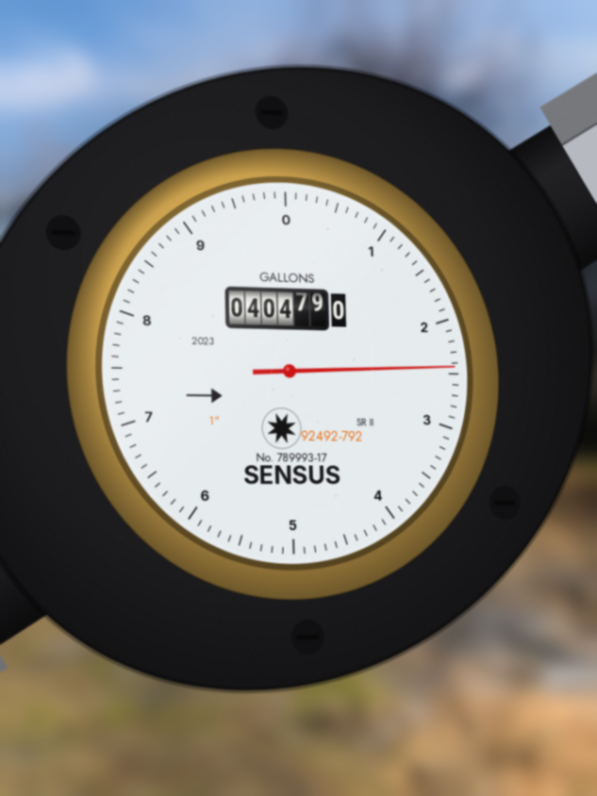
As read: 404792.4 gal
